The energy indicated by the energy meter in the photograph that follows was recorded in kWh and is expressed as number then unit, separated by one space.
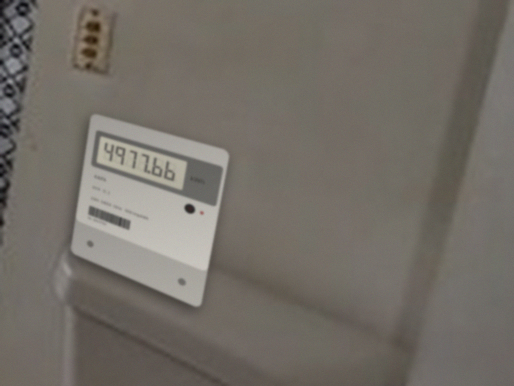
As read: 4977.66 kWh
